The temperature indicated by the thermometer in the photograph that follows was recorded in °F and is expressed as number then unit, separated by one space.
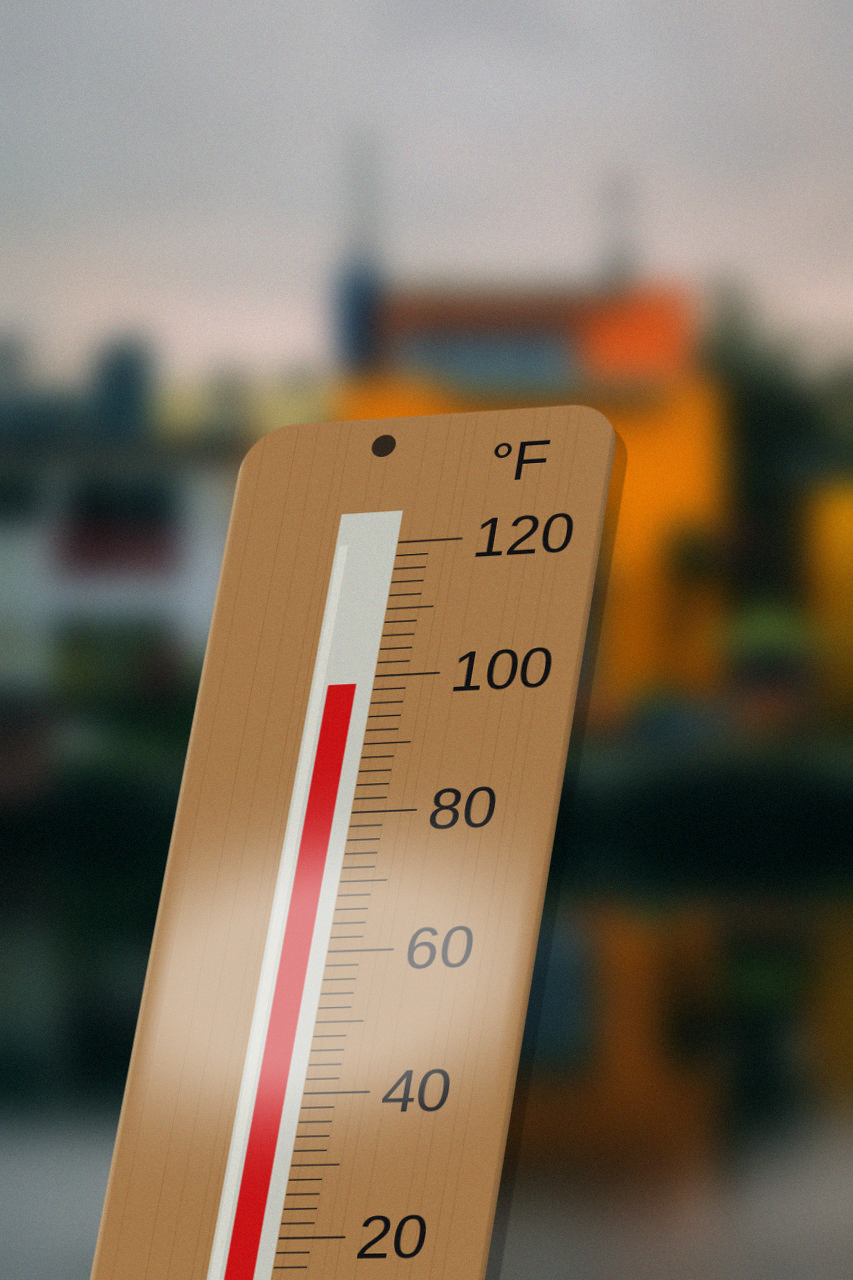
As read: 99 °F
